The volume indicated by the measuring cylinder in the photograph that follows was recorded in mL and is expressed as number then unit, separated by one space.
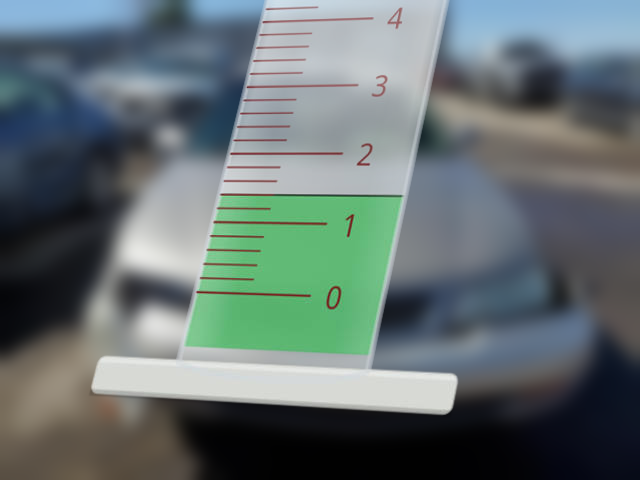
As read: 1.4 mL
